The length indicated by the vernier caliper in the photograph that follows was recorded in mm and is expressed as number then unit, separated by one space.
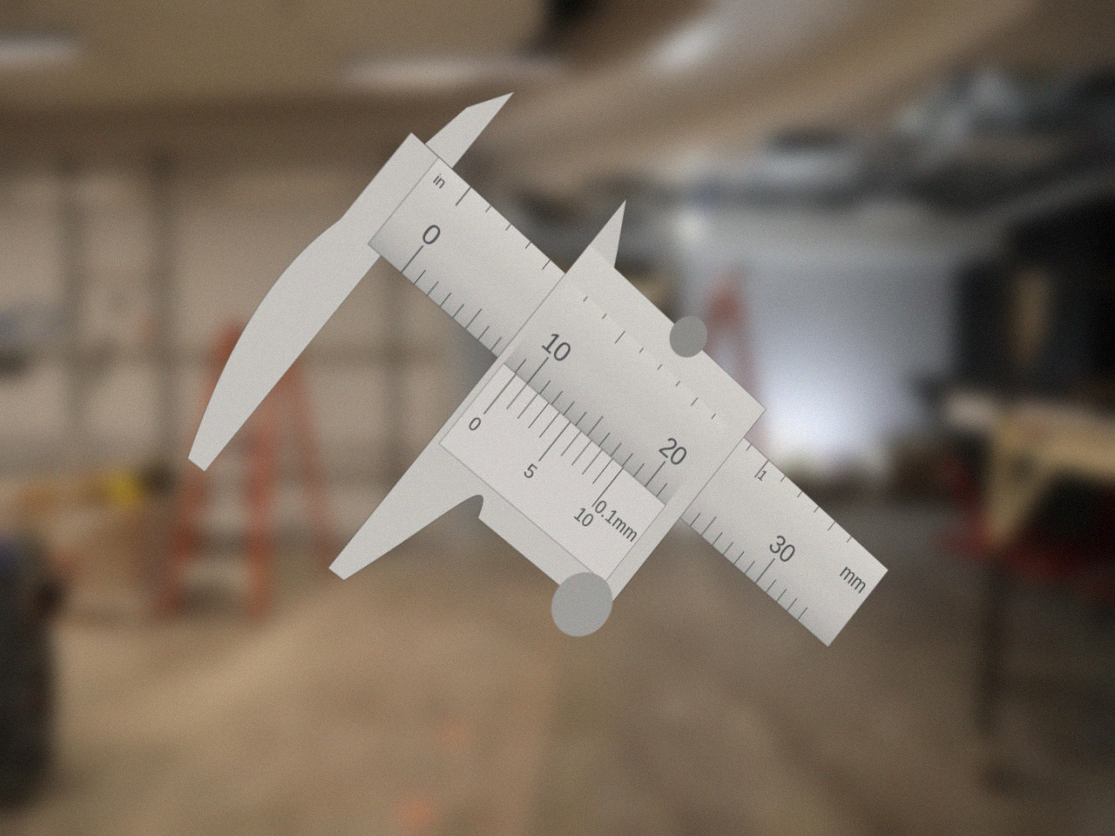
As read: 9.1 mm
